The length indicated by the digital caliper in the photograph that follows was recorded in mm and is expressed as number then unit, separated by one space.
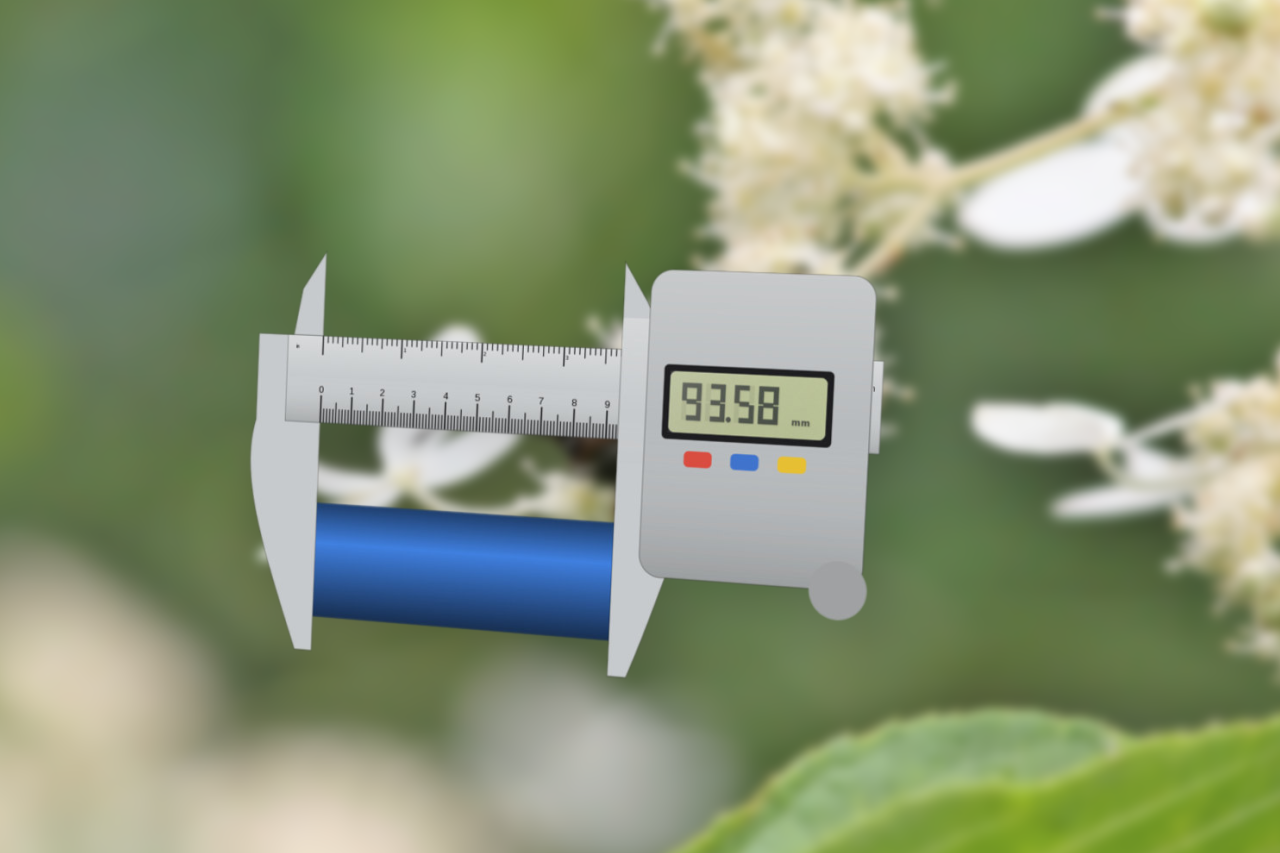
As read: 93.58 mm
